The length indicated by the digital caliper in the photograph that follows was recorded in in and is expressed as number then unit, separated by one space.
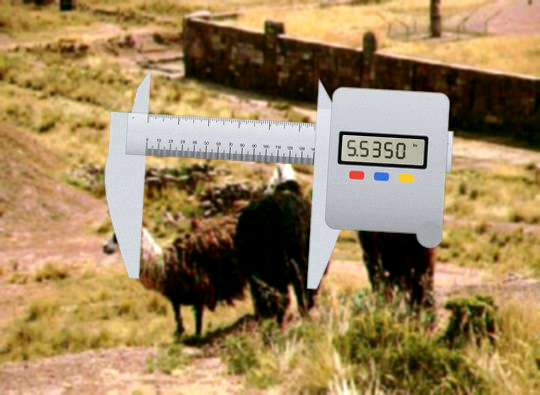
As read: 5.5350 in
